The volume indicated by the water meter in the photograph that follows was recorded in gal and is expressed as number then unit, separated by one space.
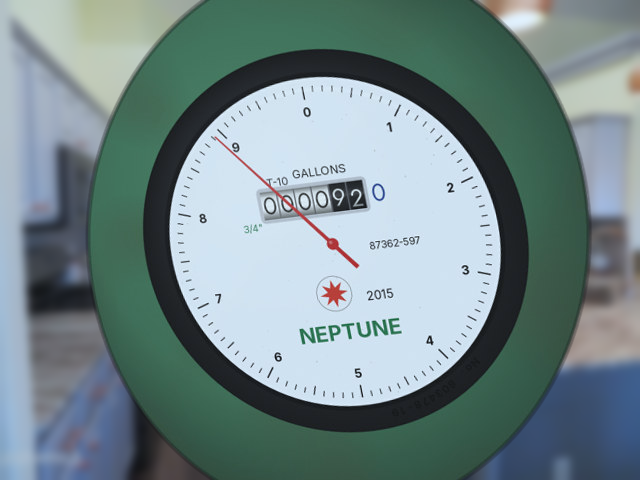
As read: 918.9 gal
